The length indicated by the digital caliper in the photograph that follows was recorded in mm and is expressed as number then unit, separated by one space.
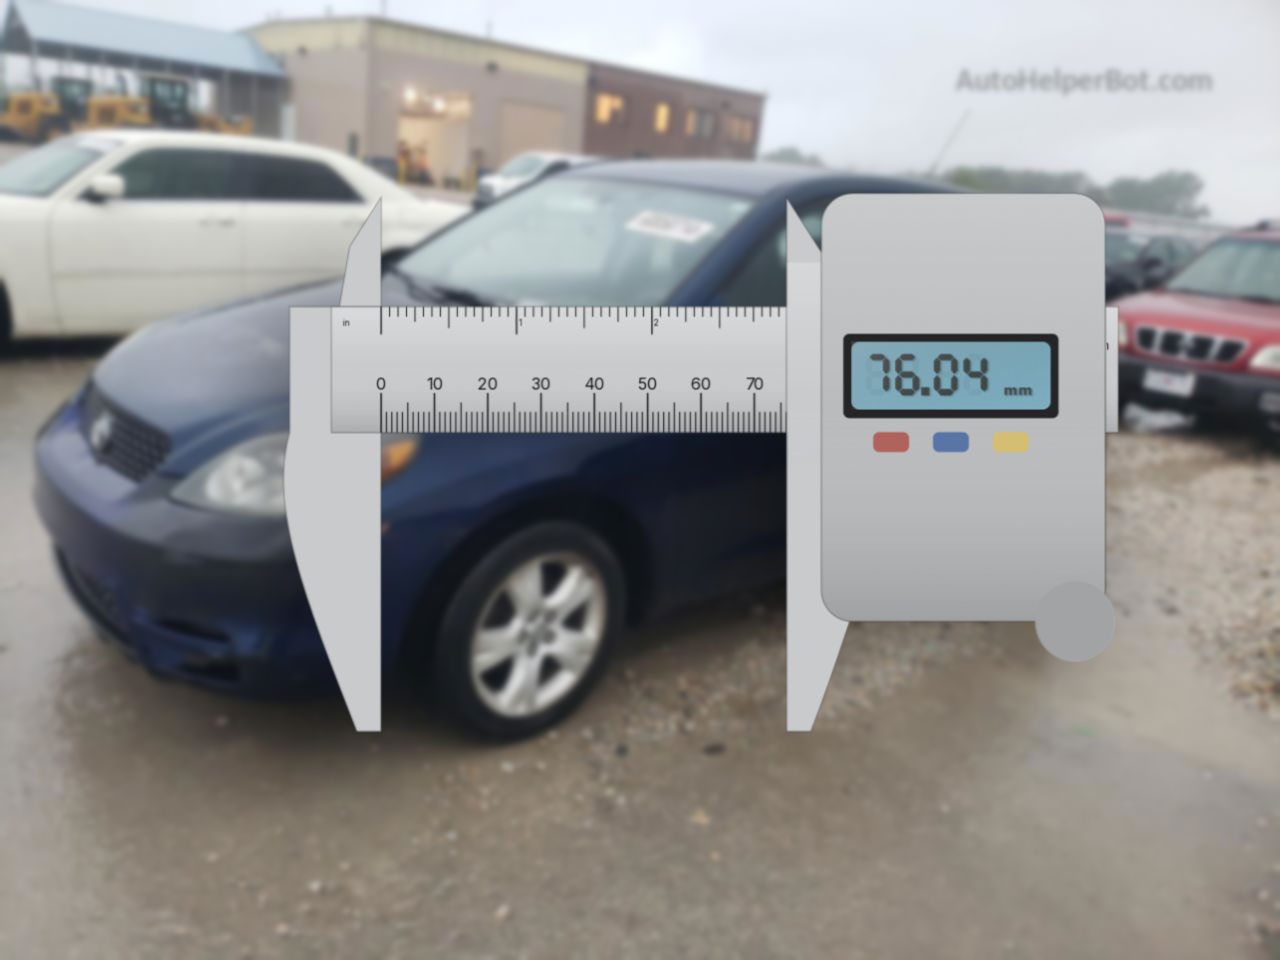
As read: 76.04 mm
